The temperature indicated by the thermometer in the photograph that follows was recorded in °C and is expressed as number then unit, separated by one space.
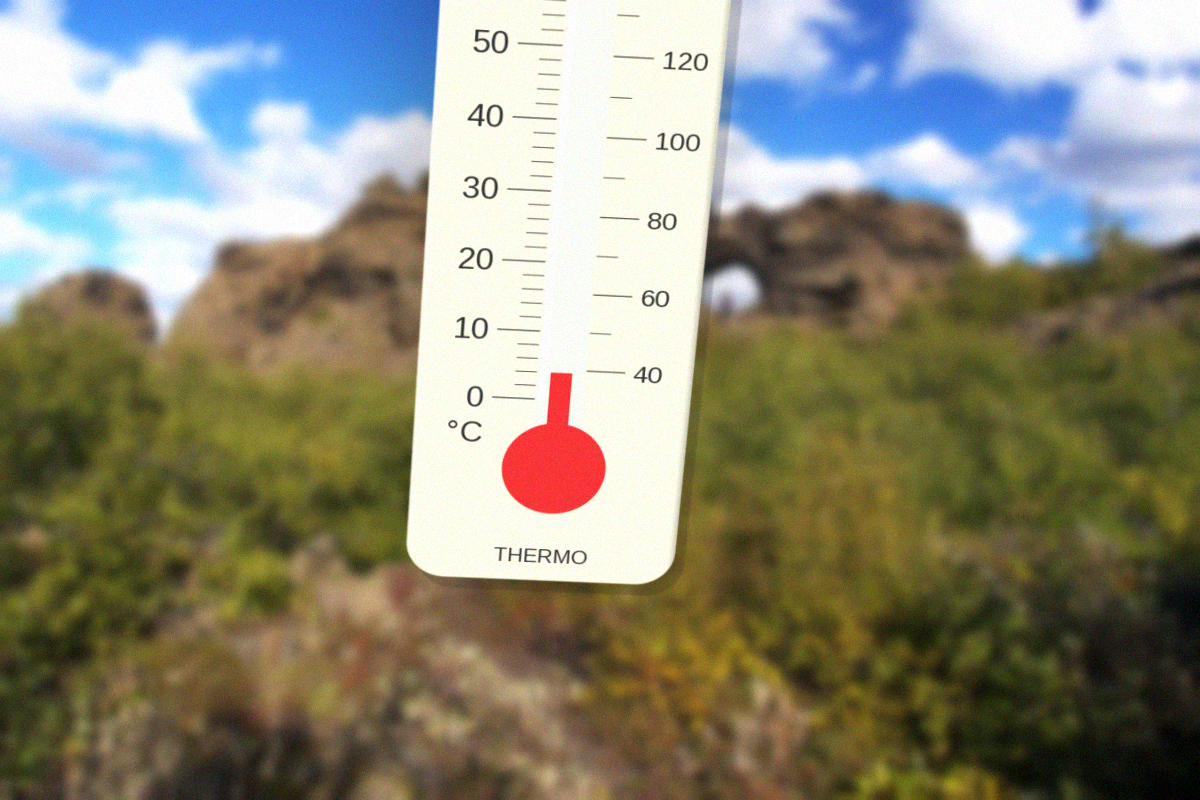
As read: 4 °C
